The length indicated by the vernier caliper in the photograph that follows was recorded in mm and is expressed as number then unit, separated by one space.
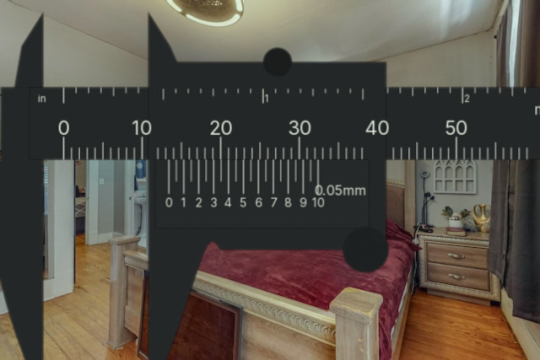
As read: 13.4 mm
